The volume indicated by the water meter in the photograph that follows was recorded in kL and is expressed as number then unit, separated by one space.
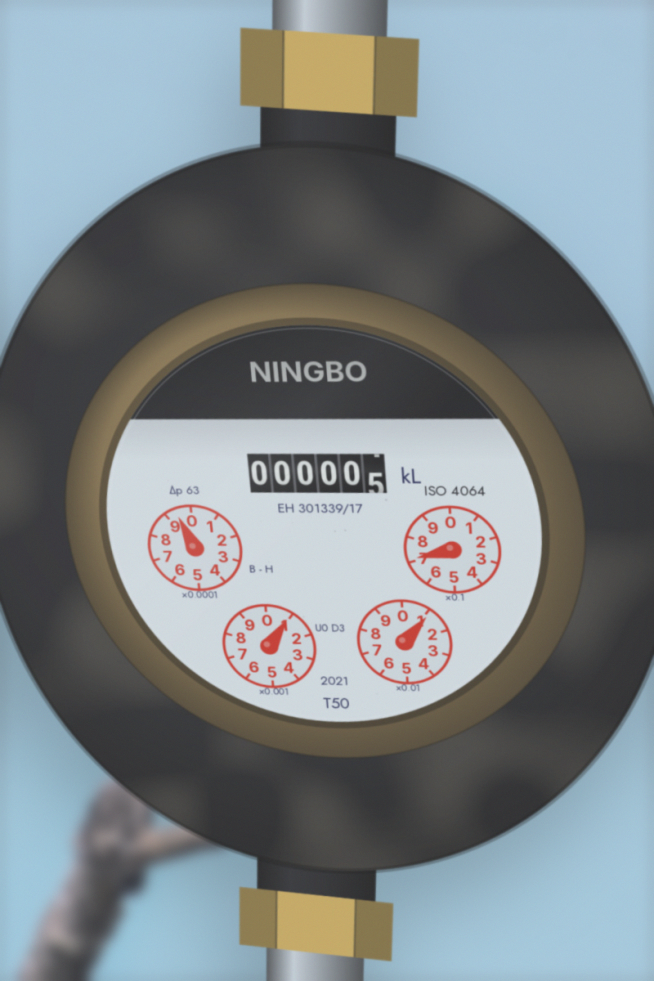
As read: 4.7109 kL
